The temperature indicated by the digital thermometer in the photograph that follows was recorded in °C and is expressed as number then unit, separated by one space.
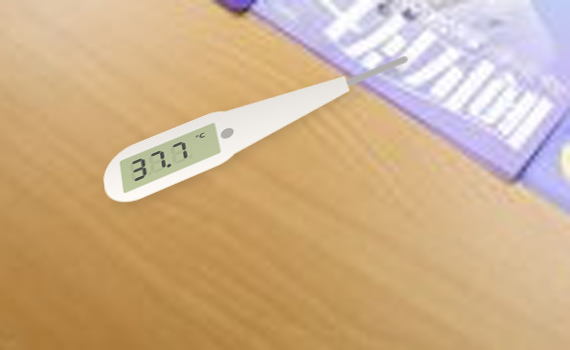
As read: 37.7 °C
